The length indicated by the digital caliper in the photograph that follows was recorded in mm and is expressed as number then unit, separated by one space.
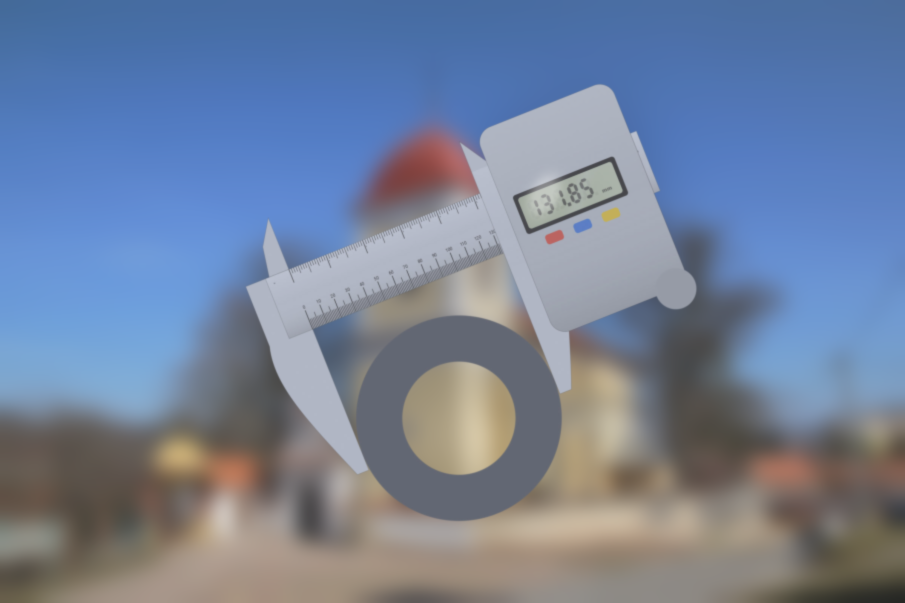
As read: 131.85 mm
